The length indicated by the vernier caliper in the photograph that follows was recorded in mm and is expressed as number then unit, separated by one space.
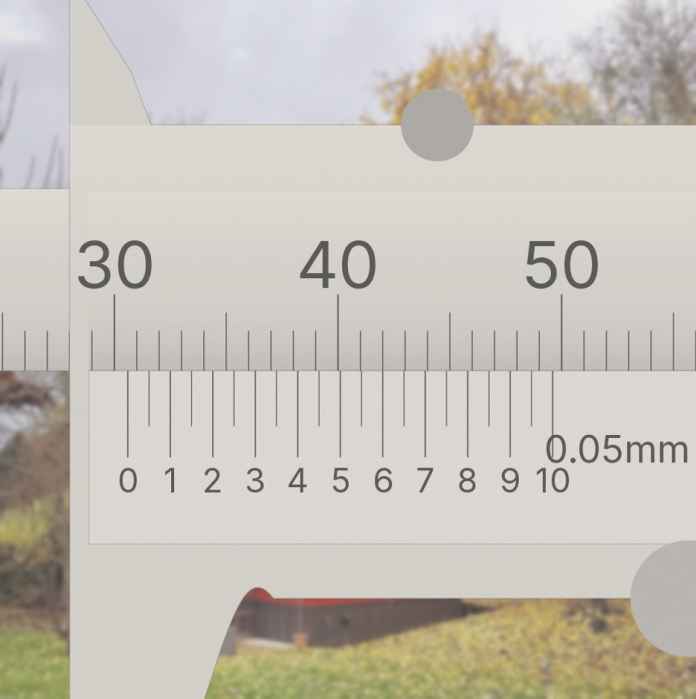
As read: 30.60 mm
